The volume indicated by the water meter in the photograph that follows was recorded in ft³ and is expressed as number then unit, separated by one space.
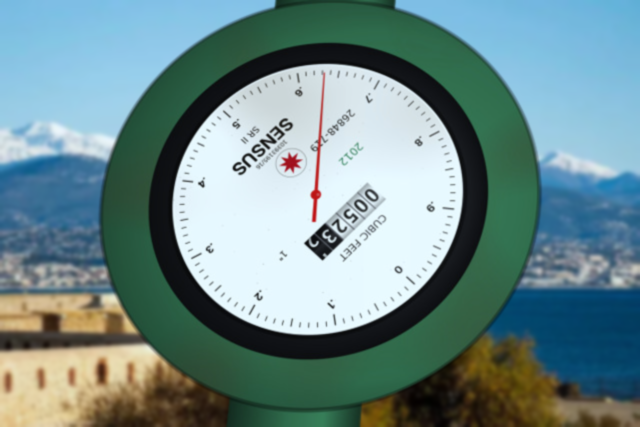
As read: 5231.63 ft³
